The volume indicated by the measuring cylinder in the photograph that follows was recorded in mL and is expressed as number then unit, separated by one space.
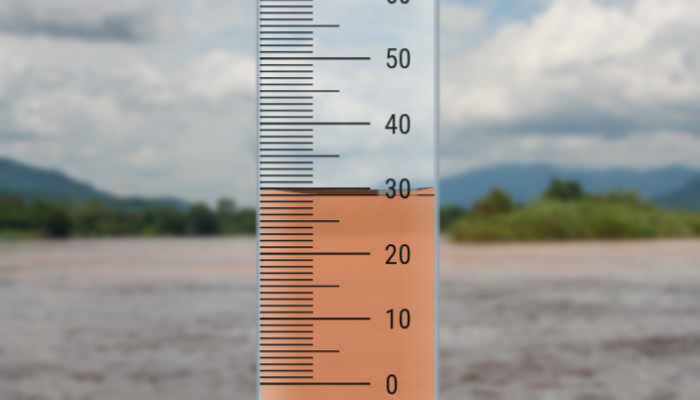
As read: 29 mL
